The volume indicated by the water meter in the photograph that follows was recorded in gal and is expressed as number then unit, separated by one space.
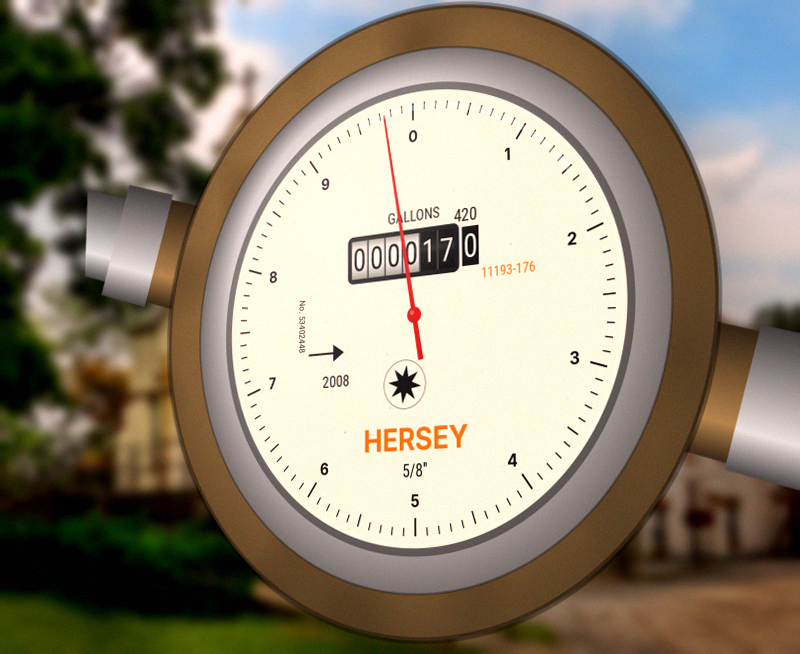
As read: 169.7 gal
